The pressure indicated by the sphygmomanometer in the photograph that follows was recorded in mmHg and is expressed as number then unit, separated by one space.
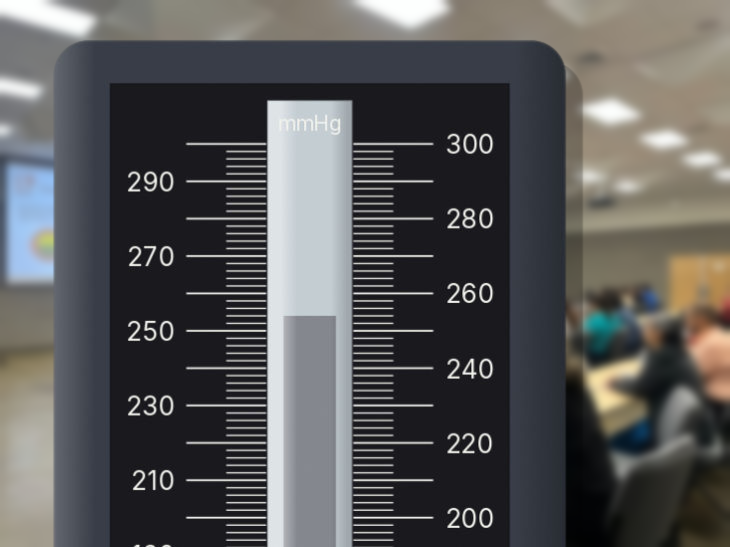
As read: 254 mmHg
